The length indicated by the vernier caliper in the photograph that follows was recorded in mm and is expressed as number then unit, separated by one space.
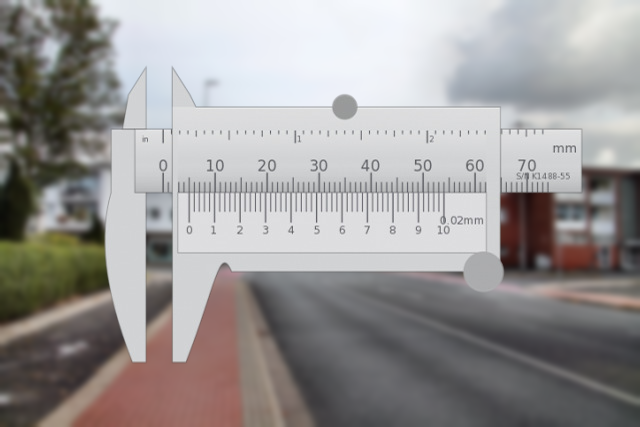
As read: 5.0 mm
